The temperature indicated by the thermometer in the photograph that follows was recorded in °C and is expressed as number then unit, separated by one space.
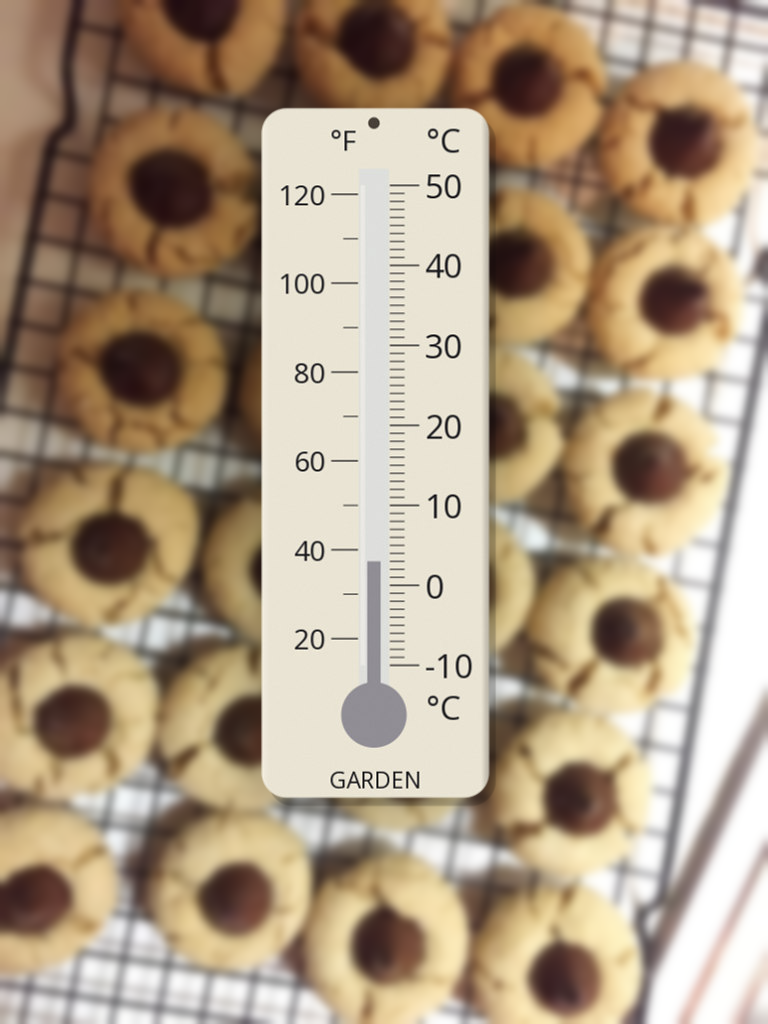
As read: 3 °C
